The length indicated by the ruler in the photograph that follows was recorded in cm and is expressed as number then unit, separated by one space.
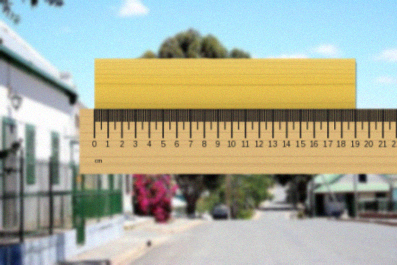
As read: 19 cm
